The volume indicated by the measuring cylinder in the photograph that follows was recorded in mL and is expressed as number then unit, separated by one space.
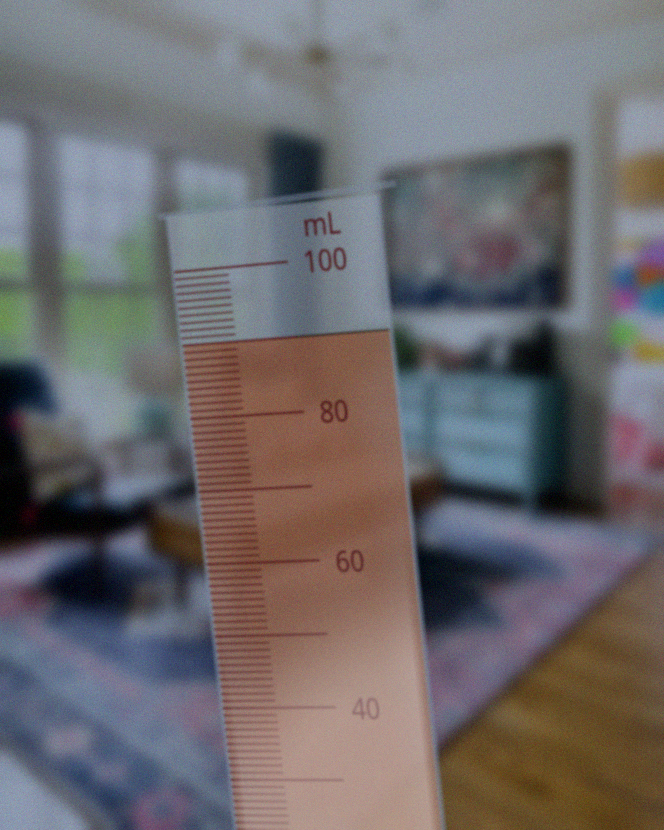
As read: 90 mL
